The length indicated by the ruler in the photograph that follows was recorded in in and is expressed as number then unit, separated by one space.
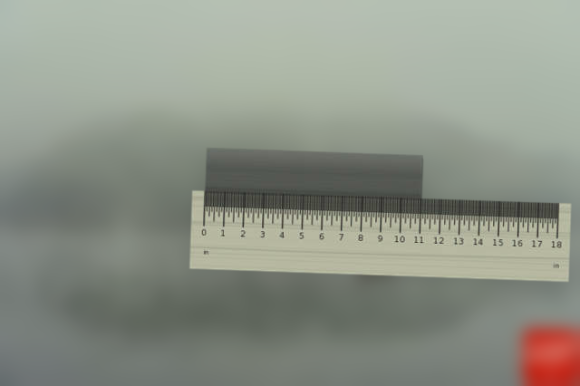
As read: 11 in
